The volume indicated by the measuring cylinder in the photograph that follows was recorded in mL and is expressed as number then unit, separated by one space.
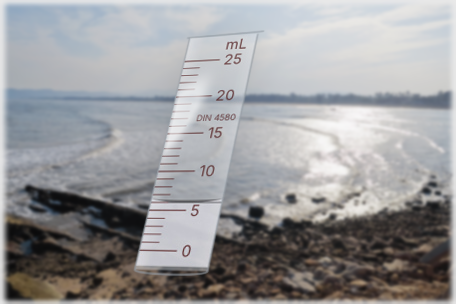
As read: 6 mL
